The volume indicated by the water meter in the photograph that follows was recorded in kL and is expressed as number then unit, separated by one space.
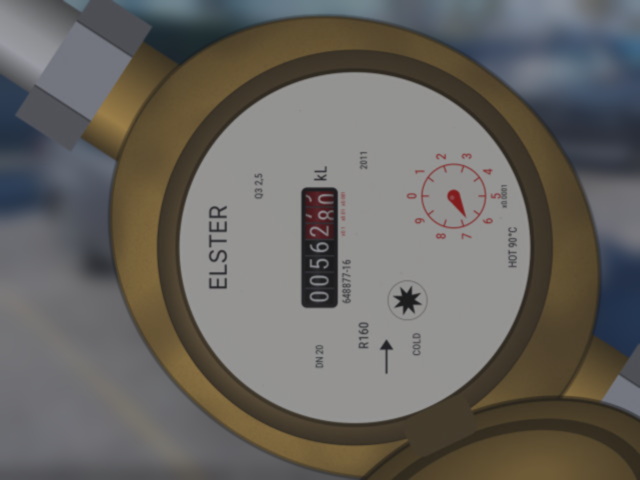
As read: 56.2796 kL
